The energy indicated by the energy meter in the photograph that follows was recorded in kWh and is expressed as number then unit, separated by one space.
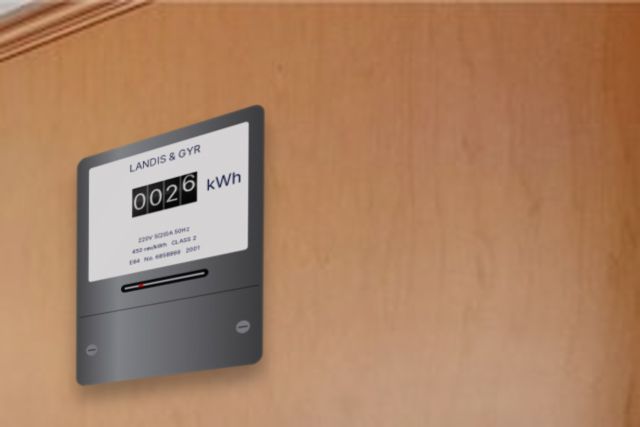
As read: 26 kWh
